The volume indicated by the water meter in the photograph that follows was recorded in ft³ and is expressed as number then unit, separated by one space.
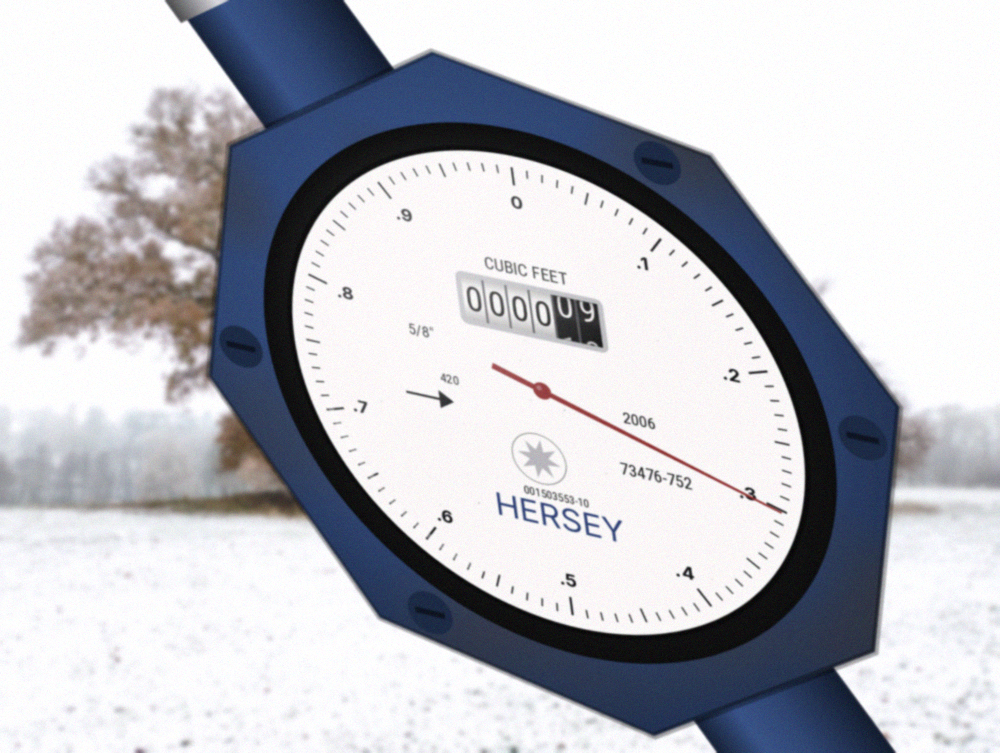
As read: 9.30 ft³
